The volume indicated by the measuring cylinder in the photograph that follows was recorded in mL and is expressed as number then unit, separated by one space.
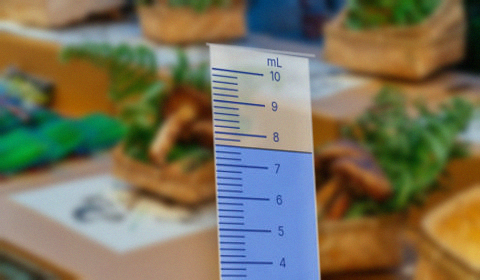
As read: 7.6 mL
